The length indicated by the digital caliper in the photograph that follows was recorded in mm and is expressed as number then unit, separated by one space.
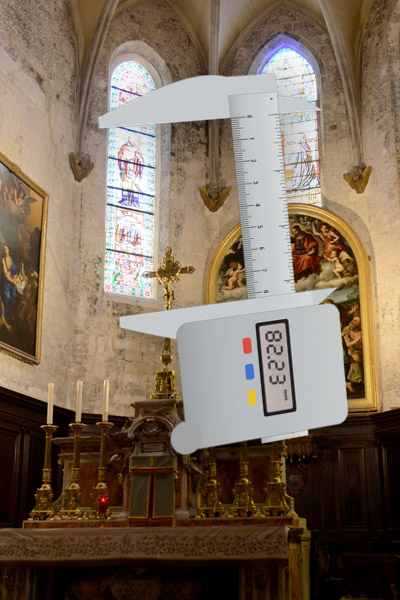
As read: 82.23 mm
